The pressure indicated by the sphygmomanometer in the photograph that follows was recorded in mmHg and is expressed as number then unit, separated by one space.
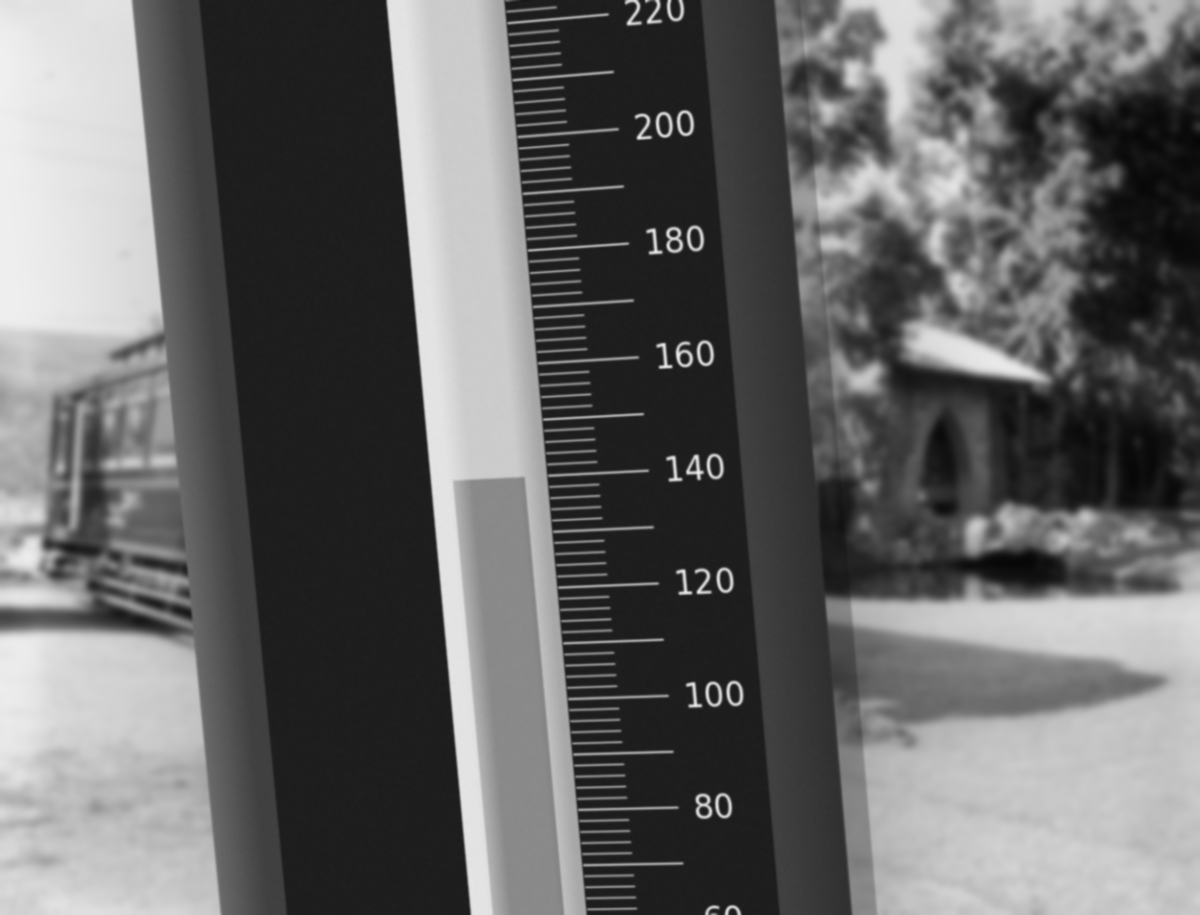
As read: 140 mmHg
